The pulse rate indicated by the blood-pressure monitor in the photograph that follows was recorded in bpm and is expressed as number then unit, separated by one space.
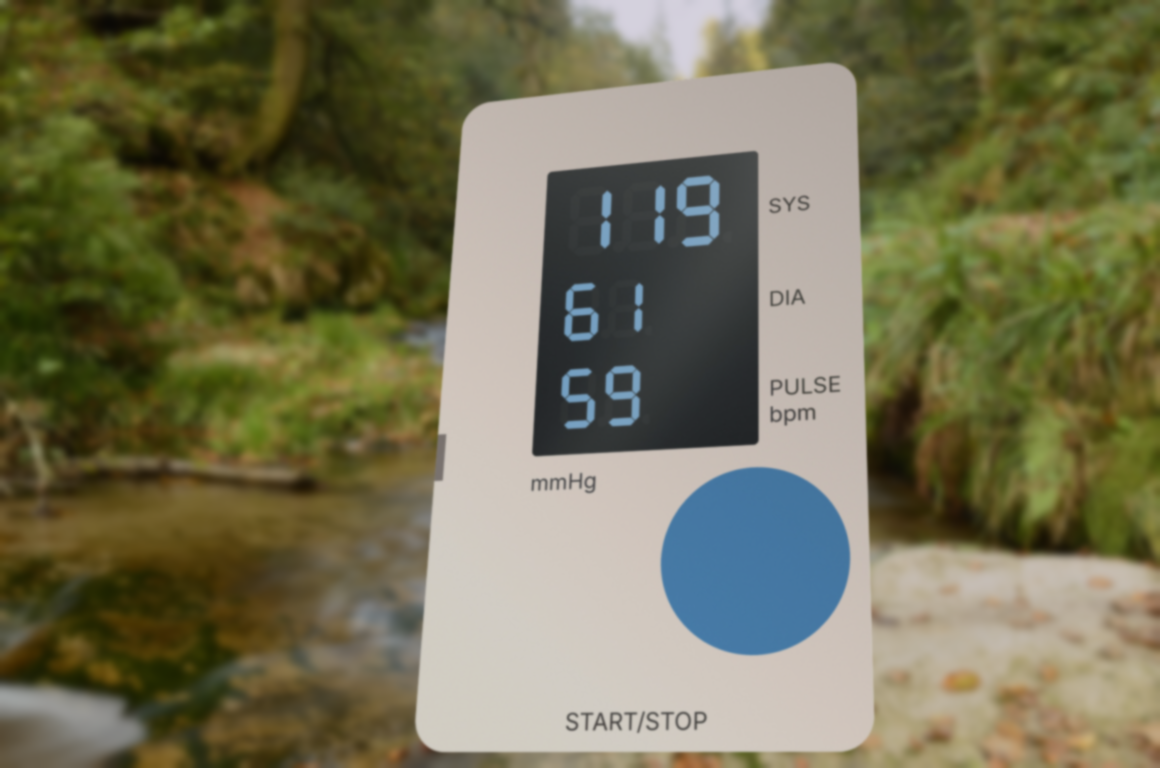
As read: 59 bpm
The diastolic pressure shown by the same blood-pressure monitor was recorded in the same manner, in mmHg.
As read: 61 mmHg
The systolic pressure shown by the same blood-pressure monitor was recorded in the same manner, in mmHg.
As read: 119 mmHg
